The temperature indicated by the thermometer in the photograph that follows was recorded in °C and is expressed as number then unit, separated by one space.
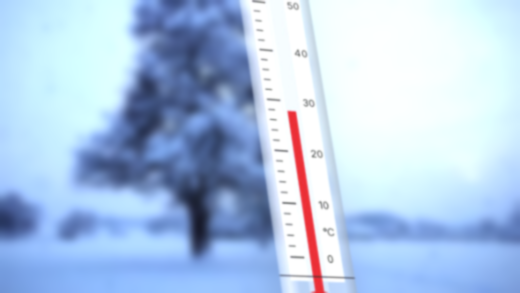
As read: 28 °C
